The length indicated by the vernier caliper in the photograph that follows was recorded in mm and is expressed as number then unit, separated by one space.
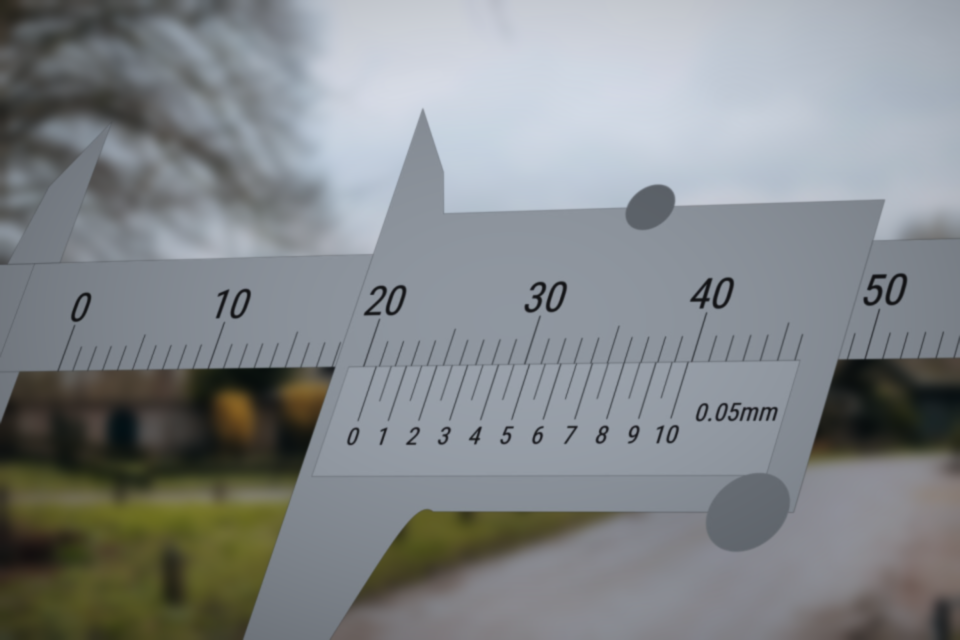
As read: 20.8 mm
